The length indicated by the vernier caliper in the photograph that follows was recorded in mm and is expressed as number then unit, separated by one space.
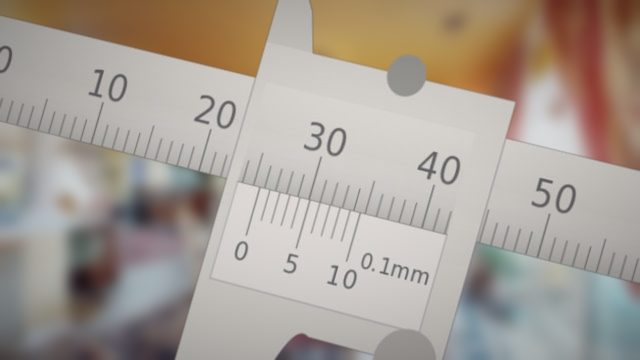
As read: 25.6 mm
